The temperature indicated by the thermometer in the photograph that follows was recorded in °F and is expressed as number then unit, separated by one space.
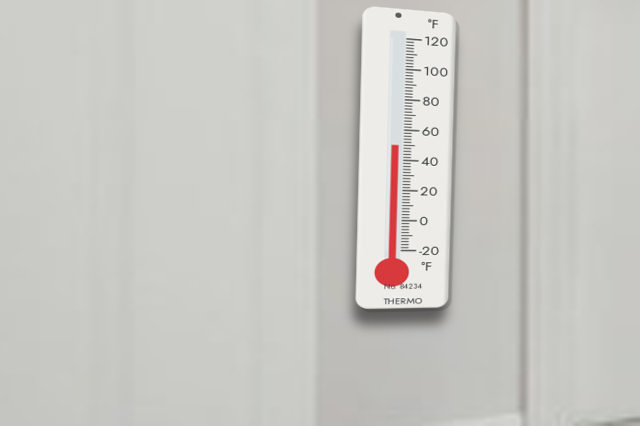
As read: 50 °F
